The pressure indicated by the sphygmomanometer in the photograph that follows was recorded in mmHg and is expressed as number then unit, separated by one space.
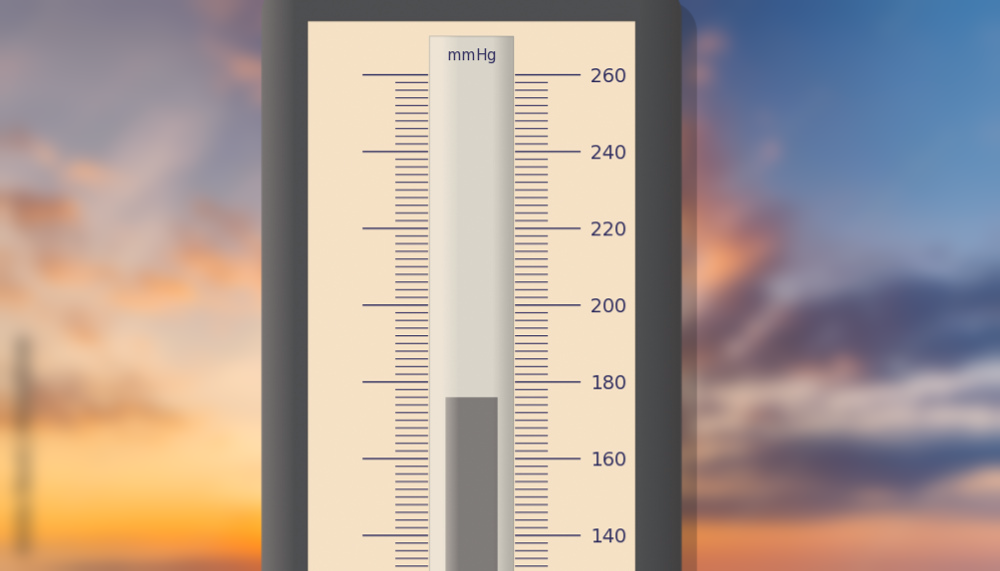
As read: 176 mmHg
